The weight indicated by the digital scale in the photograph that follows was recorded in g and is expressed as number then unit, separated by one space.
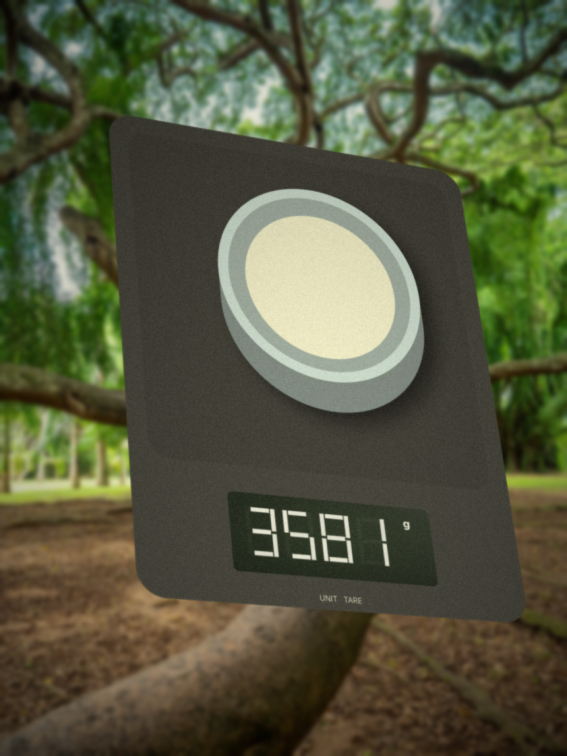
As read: 3581 g
